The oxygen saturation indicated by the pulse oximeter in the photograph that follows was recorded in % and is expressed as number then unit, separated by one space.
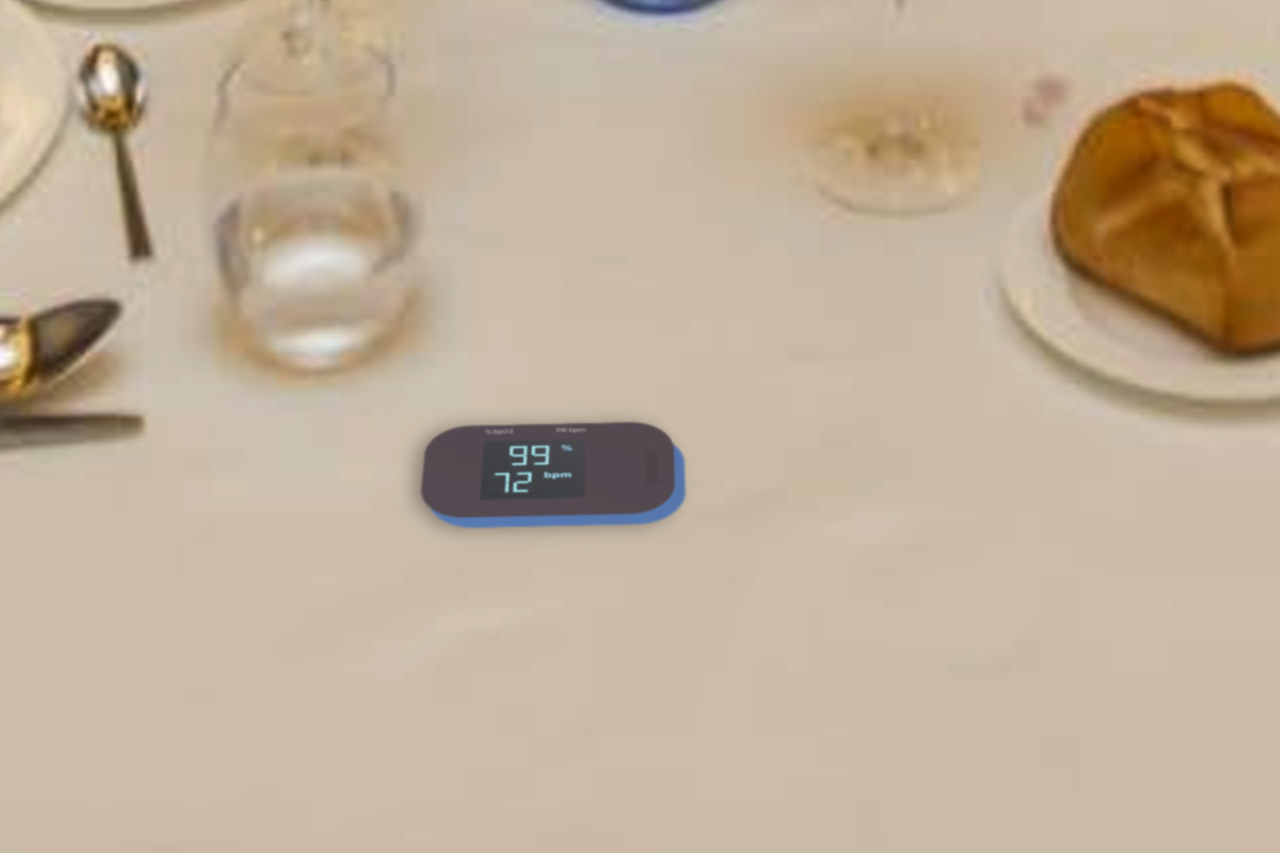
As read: 99 %
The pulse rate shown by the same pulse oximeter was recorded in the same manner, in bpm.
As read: 72 bpm
